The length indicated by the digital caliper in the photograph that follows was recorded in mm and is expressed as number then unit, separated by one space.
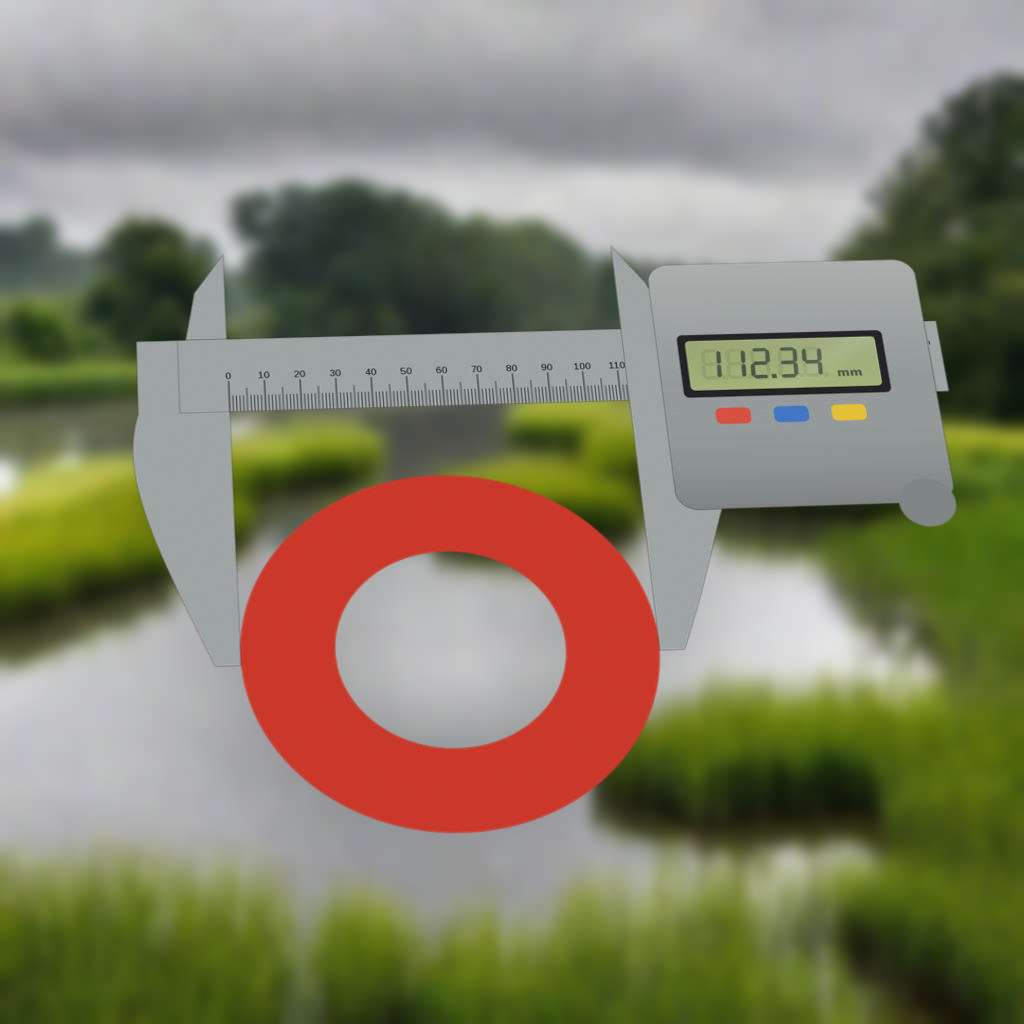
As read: 112.34 mm
